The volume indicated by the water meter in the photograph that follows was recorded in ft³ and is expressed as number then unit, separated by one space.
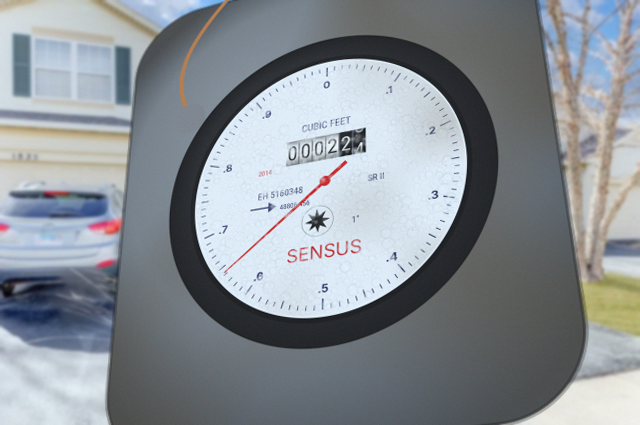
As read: 223.64 ft³
